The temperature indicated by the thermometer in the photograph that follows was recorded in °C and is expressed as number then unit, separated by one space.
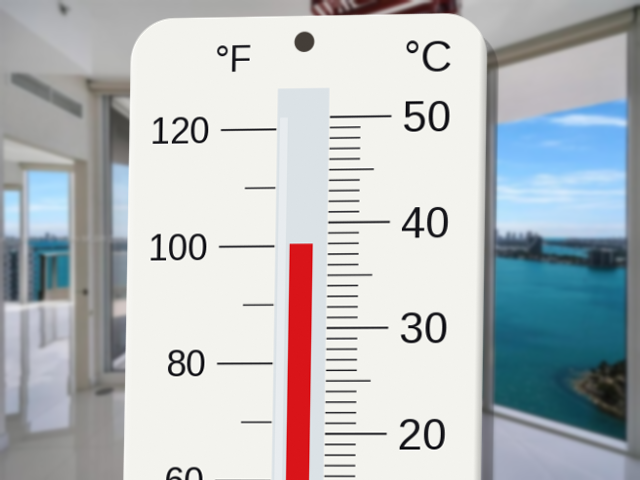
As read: 38 °C
